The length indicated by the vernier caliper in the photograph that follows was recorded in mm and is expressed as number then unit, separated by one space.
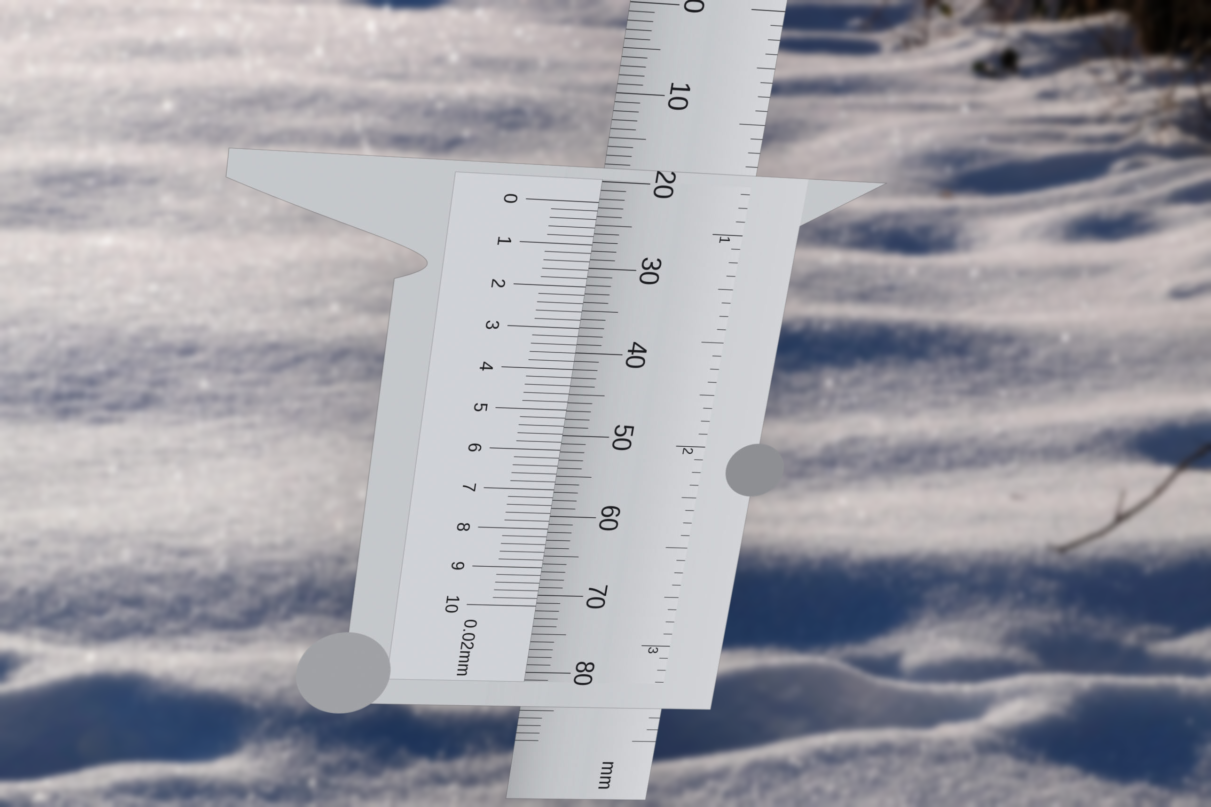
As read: 22.4 mm
